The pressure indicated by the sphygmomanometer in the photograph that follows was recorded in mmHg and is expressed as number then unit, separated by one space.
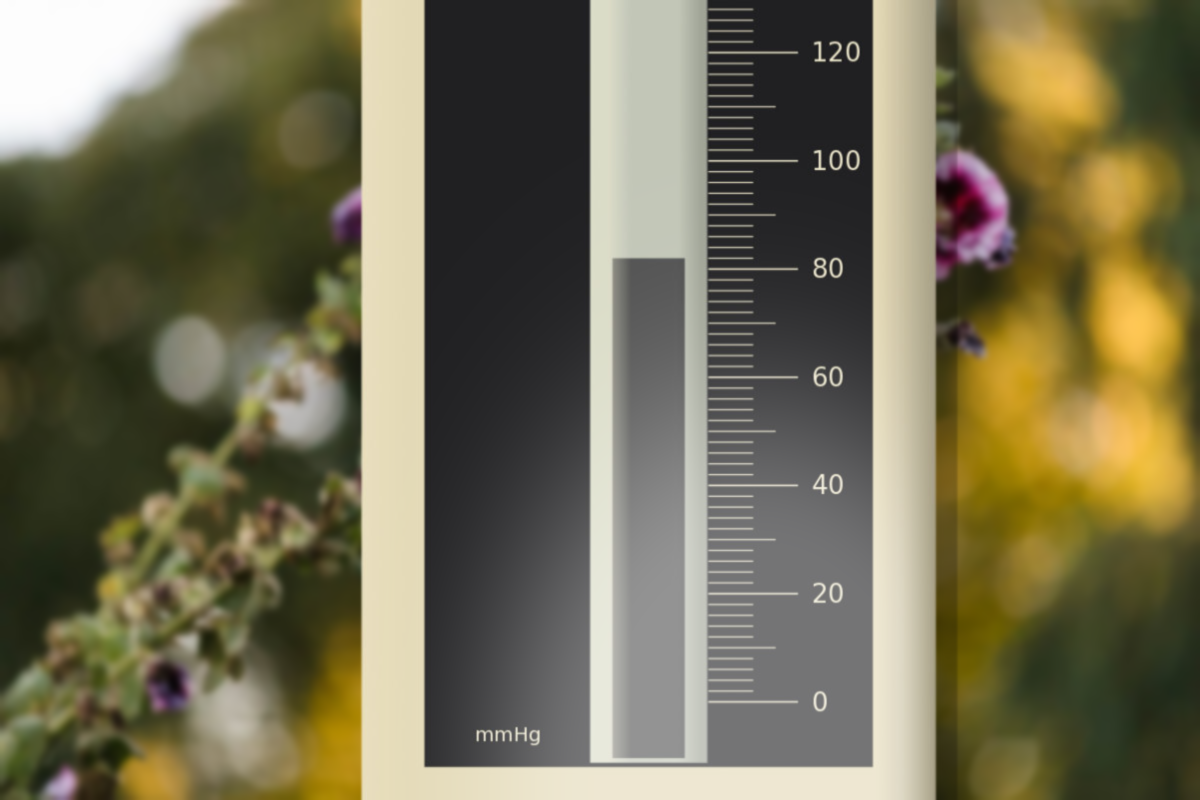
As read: 82 mmHg
